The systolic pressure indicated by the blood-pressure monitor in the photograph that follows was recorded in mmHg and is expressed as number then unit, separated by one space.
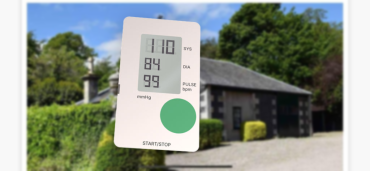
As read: 110 mmHg
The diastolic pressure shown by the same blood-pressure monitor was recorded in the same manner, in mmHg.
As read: 84 mmHg
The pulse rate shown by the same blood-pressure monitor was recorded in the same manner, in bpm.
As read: 99 bpm
